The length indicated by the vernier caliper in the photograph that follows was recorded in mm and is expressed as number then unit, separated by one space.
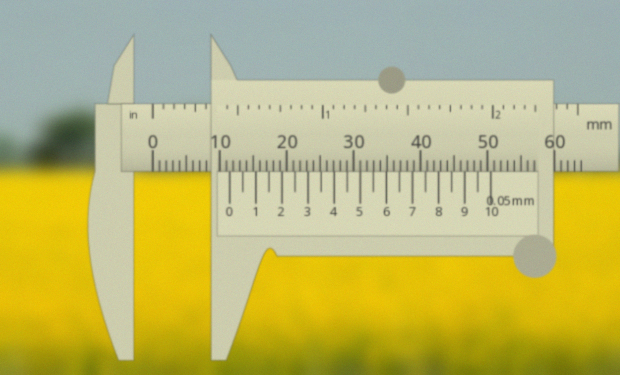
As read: 11.5 mm
